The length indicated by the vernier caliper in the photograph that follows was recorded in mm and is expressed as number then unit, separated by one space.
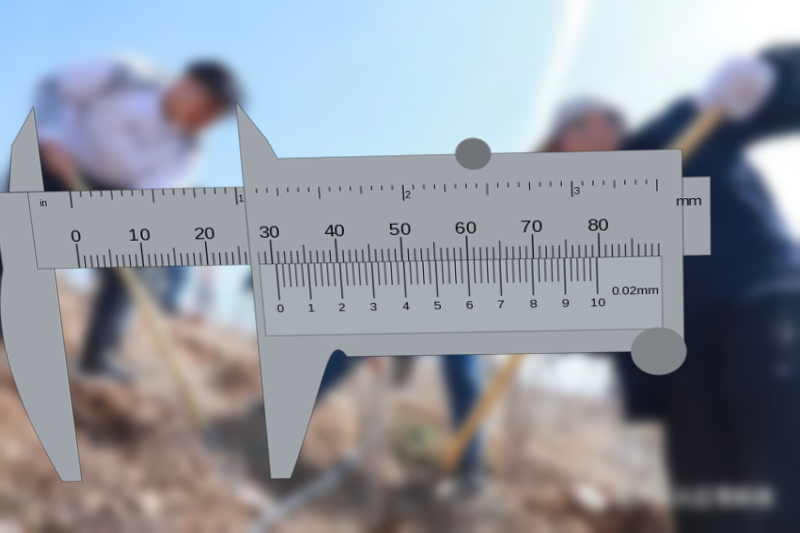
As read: 30.6 mm
